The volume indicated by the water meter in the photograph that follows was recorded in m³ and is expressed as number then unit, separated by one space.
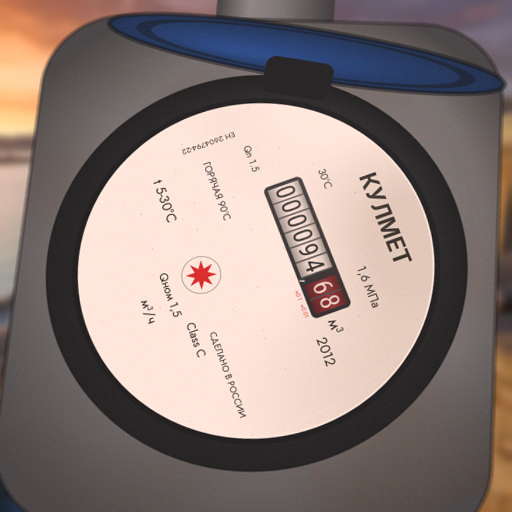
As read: 94.68 m³
